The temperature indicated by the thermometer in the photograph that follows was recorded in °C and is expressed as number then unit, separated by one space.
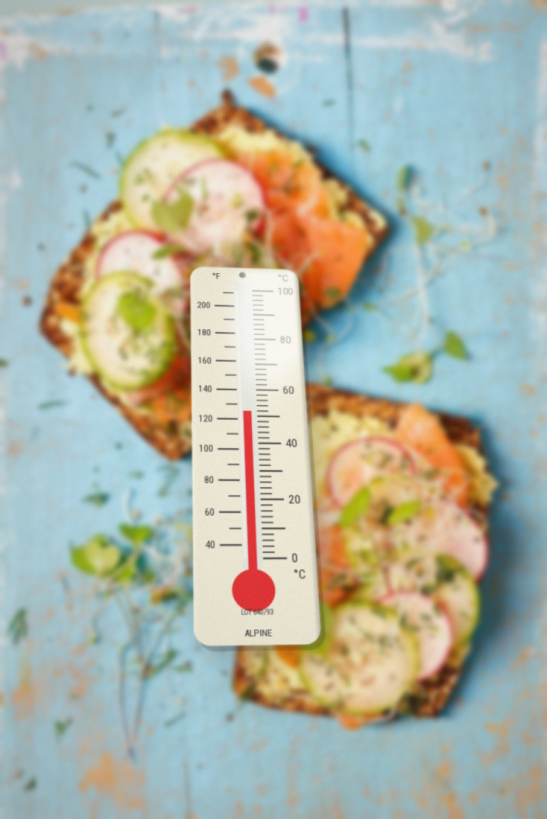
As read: 52 °C
